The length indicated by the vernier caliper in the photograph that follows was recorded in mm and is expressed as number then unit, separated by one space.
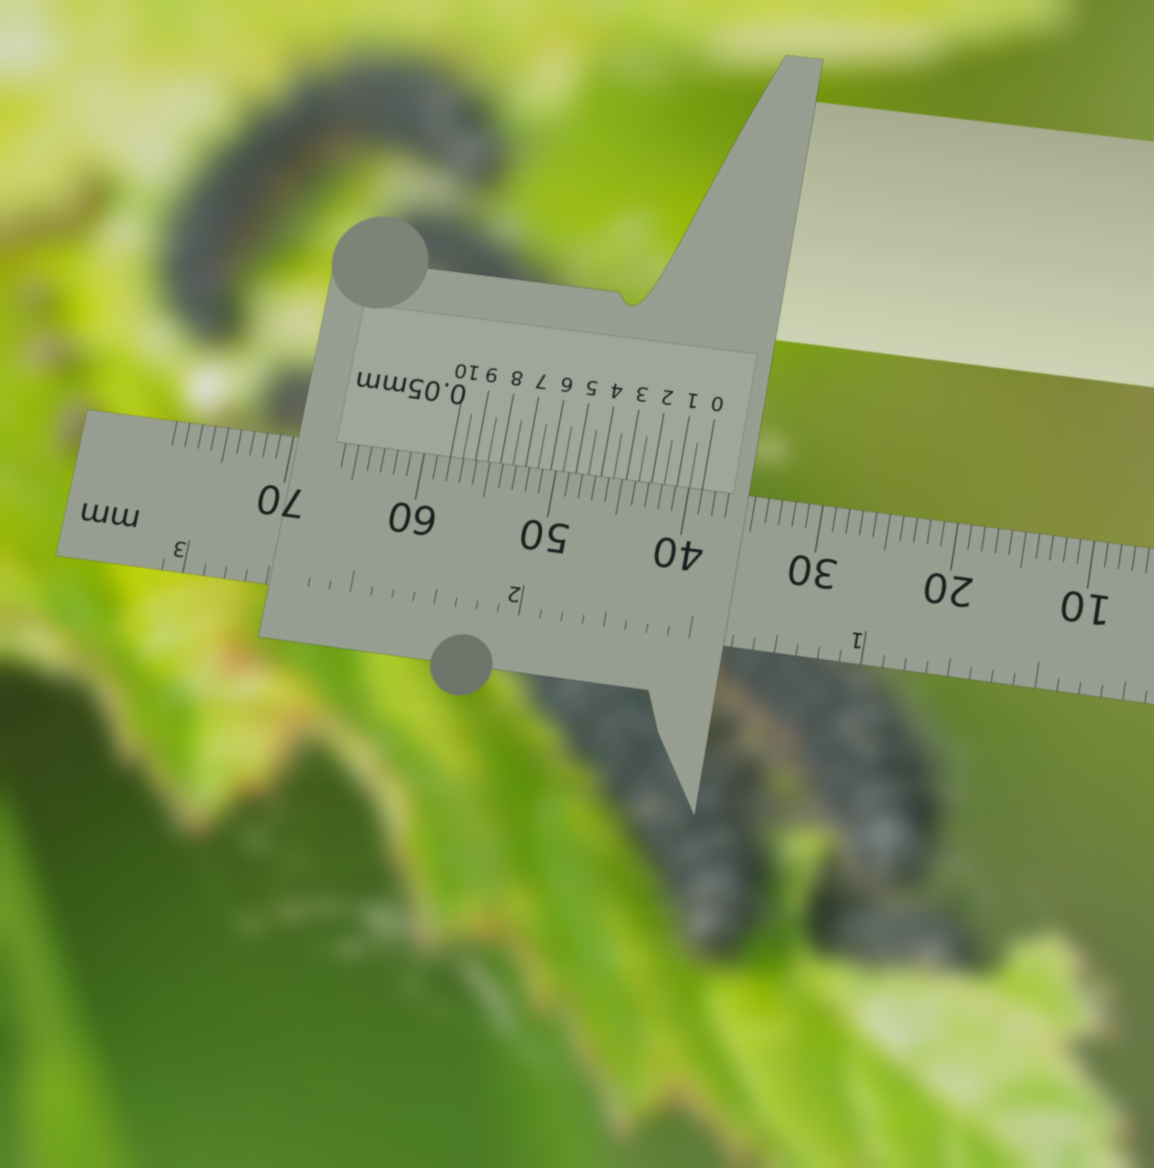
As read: 39.0 mm
